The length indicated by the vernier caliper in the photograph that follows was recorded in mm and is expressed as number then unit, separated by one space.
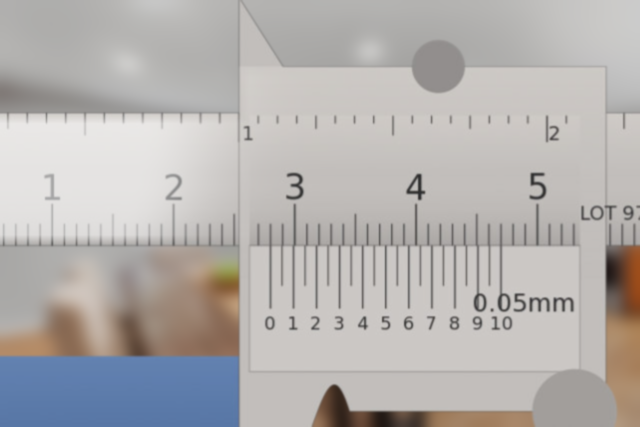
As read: 28.0 mm
